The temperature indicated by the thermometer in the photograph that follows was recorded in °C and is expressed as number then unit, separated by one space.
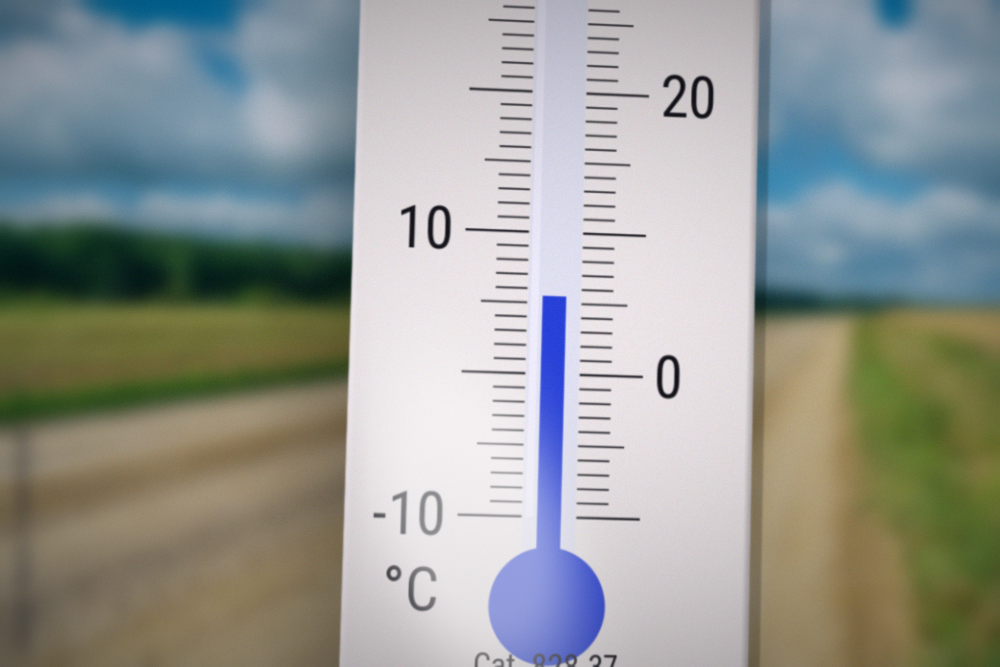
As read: 5.5 °C
